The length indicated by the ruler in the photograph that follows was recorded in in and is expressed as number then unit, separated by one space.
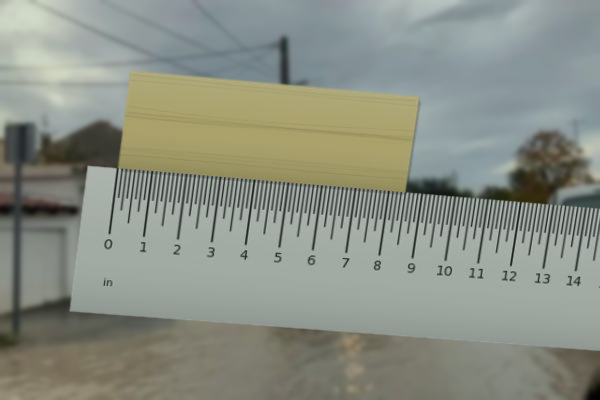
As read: 8.5 in
